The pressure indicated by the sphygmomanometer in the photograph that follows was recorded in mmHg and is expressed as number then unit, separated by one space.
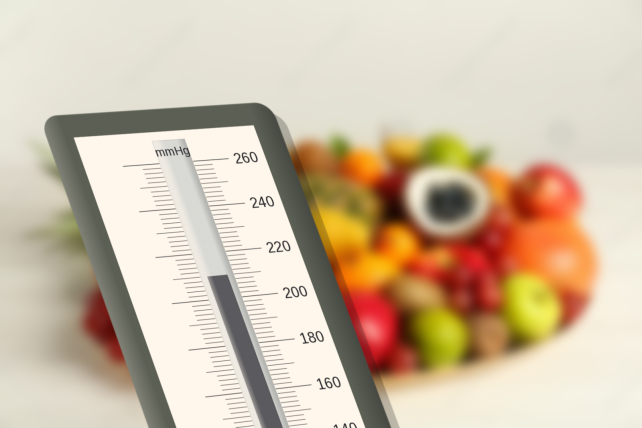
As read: 210 mmHg
